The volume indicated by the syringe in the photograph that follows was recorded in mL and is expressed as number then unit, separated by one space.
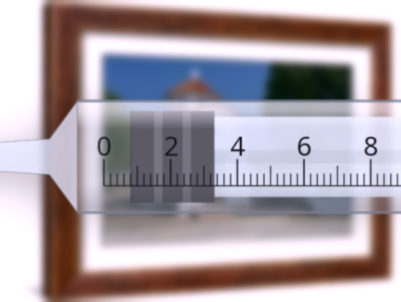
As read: 0.8 mL
